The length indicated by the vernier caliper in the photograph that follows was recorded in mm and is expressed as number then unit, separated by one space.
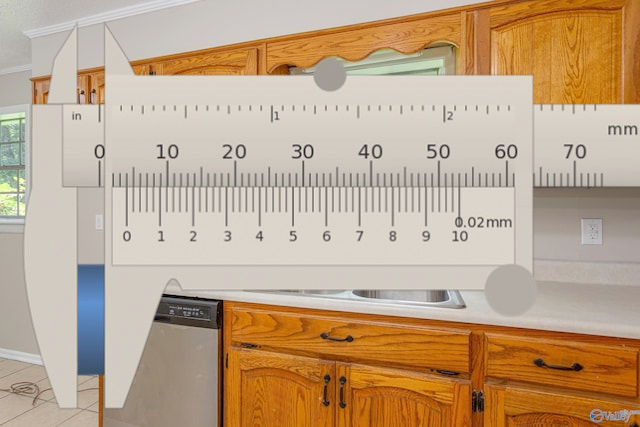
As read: 4.0 mm
